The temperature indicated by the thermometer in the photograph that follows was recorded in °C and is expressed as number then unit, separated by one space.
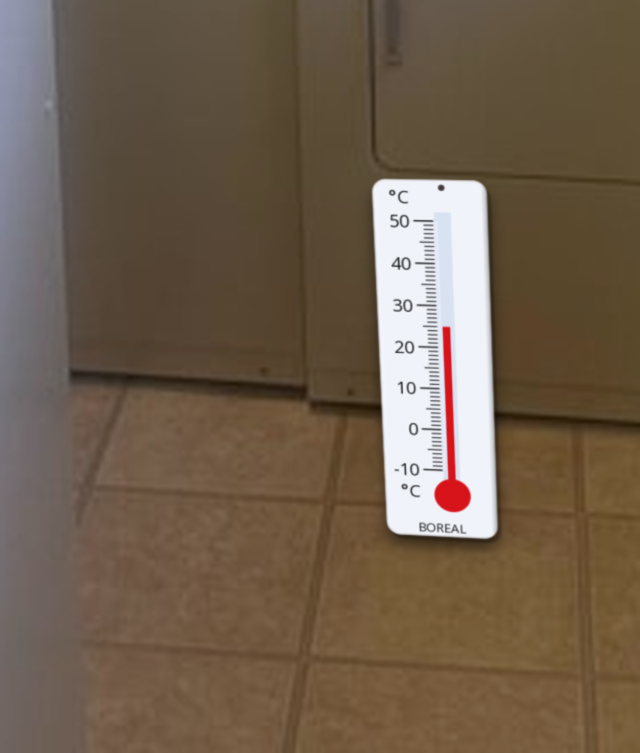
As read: 25 °C
